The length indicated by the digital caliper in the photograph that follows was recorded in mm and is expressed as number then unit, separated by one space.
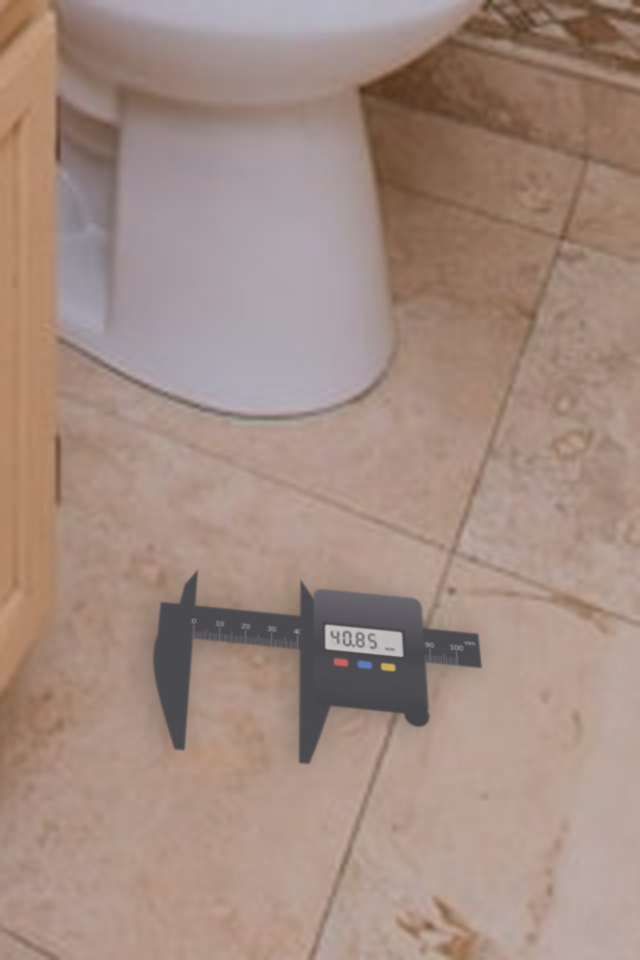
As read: 40.85 mm
